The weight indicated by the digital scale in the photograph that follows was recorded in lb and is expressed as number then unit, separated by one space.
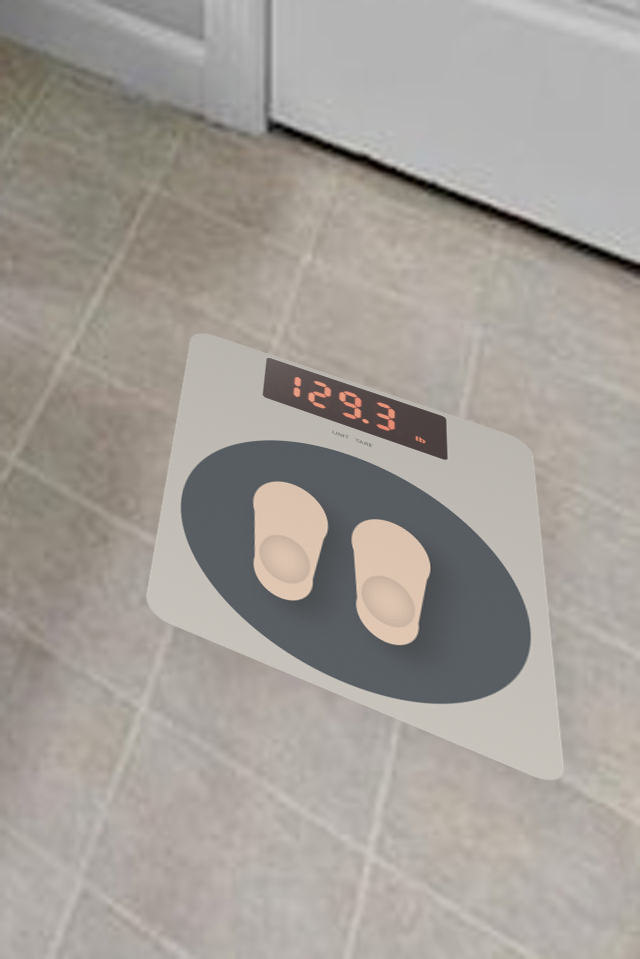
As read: 129.3 lb
